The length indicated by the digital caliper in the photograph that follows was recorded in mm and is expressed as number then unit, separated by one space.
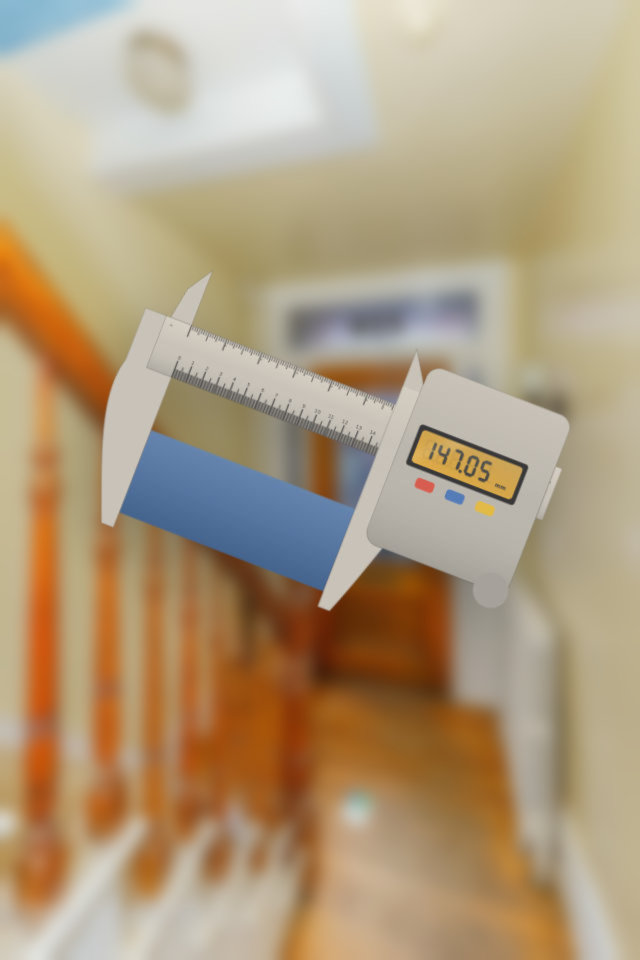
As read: 147.05 mm
